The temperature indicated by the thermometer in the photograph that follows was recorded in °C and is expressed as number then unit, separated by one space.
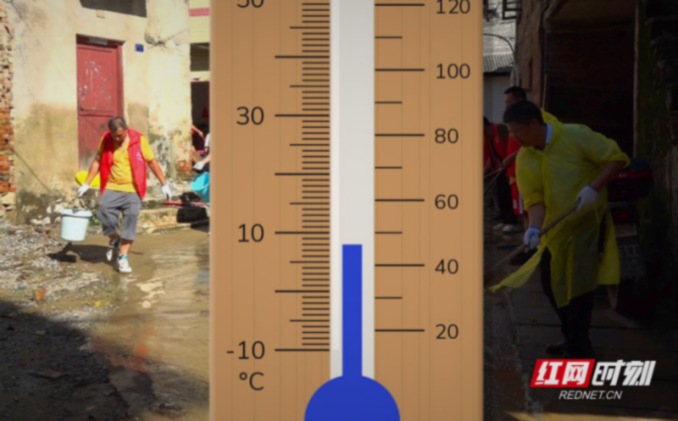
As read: 8 °C
